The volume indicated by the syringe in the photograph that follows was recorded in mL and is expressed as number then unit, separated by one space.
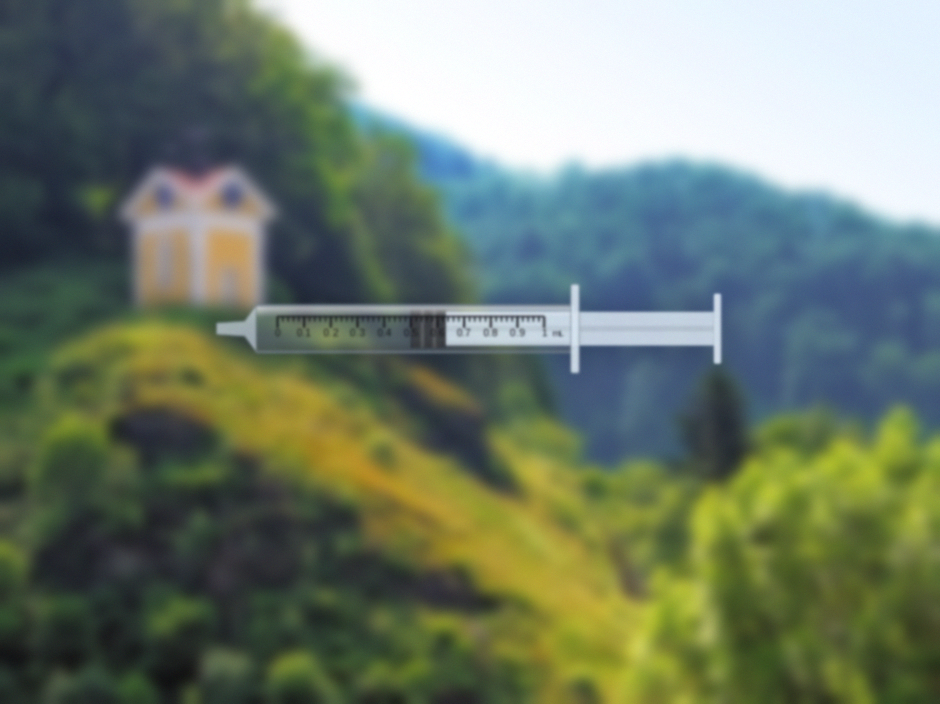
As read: 0.5 mL
